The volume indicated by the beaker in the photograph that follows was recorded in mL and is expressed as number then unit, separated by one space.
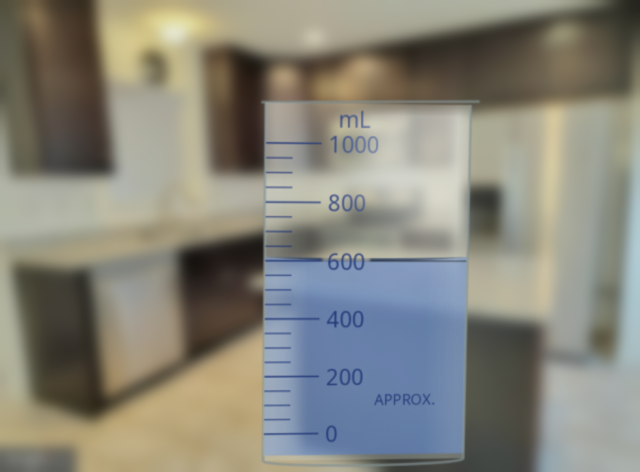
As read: 600 mL
